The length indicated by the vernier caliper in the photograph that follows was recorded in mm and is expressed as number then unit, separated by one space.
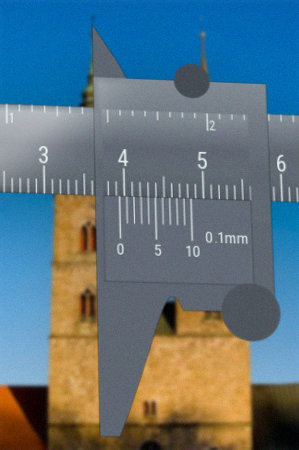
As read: 39.4 mm
